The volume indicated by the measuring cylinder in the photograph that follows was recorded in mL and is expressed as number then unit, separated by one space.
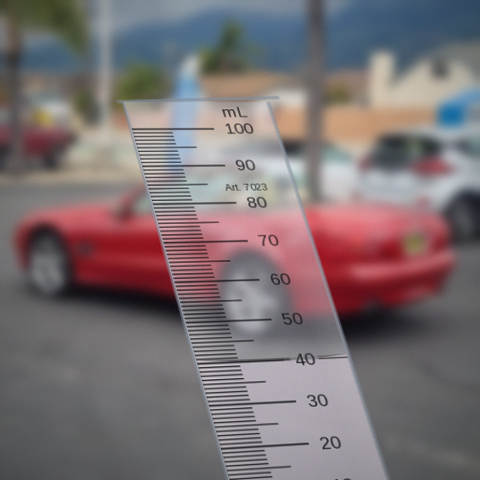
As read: 40 mL
